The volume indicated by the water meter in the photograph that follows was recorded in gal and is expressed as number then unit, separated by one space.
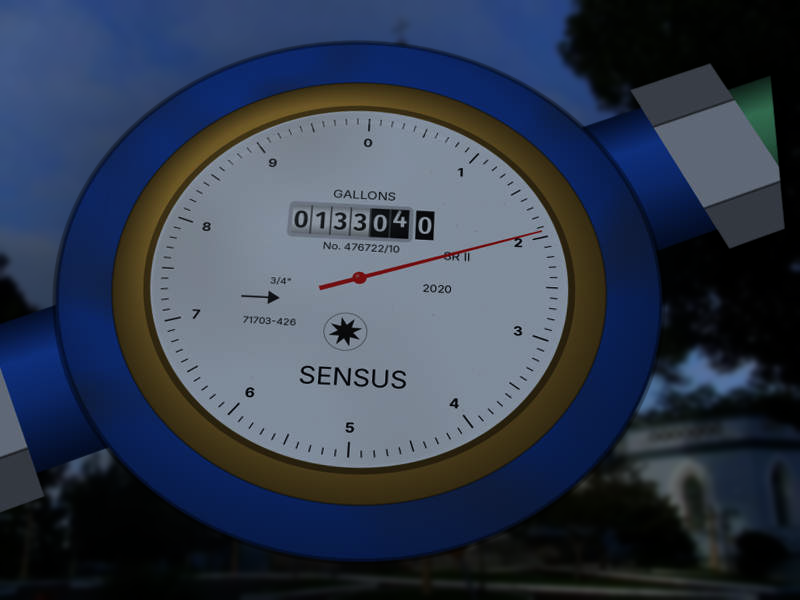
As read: 133041.9 gal
